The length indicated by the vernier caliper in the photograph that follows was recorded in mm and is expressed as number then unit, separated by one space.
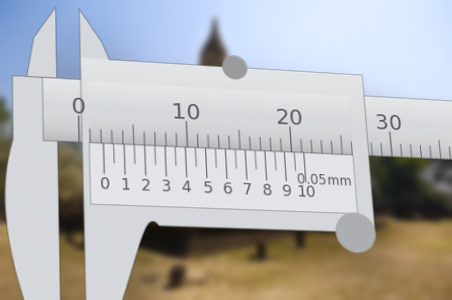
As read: 2.2 mm
